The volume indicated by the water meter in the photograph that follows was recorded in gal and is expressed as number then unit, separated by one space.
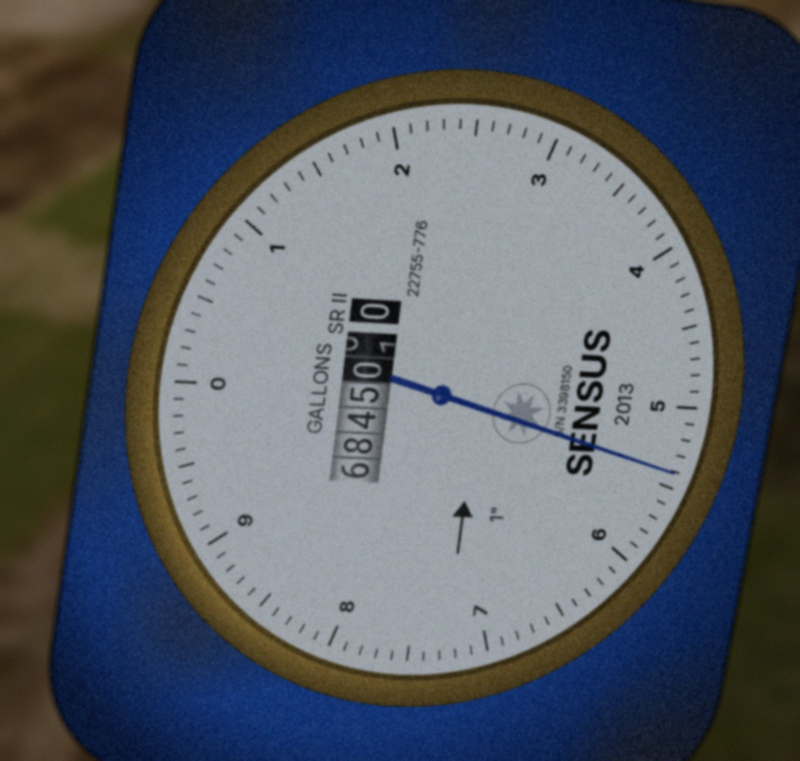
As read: 6845005.4 gal
